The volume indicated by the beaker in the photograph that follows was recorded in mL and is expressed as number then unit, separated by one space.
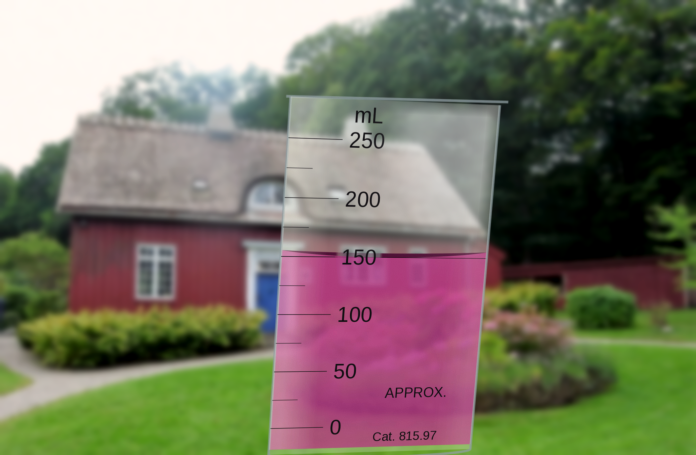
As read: 150 mL
